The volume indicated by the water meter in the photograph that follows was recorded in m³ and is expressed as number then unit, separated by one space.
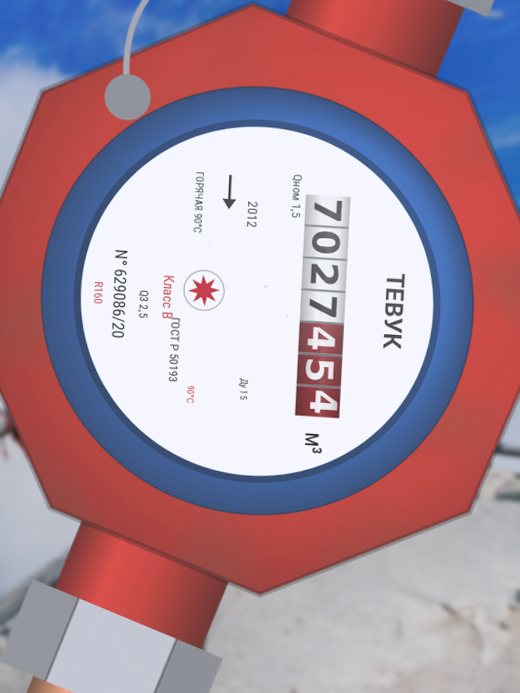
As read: 7027.454 m³
